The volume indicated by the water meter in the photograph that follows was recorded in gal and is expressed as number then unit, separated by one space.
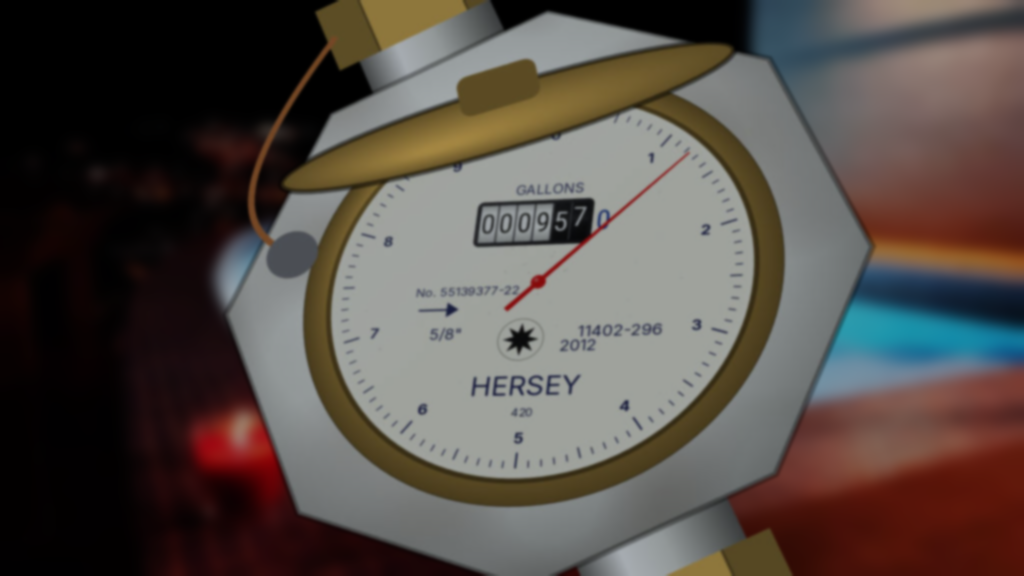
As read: 9571.2 gal
